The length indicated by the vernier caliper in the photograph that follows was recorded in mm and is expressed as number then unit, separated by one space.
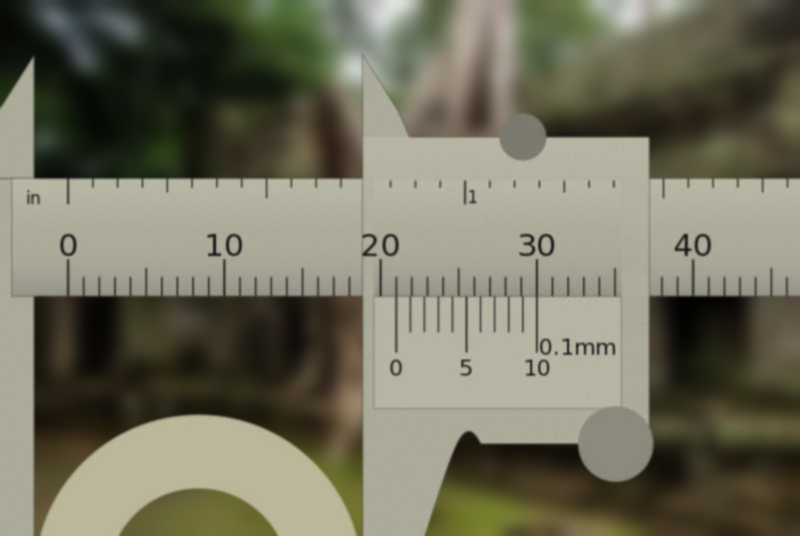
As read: 21.0 mm
